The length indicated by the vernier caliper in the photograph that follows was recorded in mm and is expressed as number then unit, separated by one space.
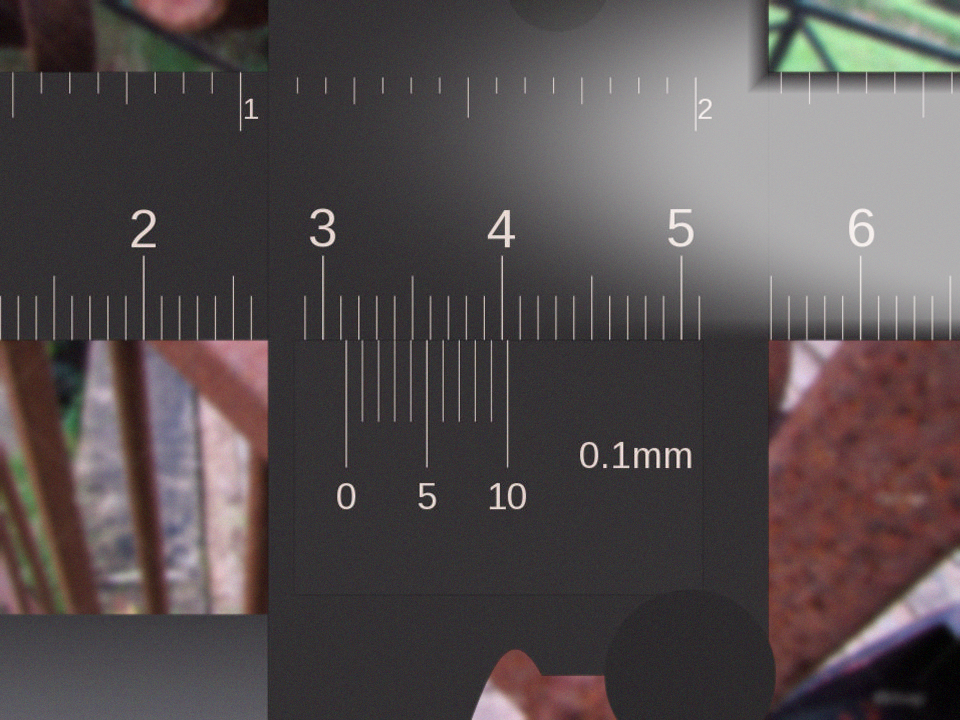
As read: 31.3 mm
